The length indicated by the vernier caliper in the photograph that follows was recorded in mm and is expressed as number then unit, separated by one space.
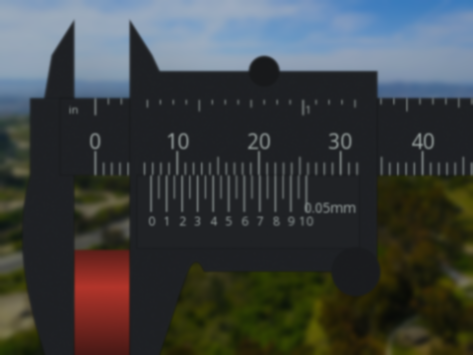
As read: 6.8 mm
